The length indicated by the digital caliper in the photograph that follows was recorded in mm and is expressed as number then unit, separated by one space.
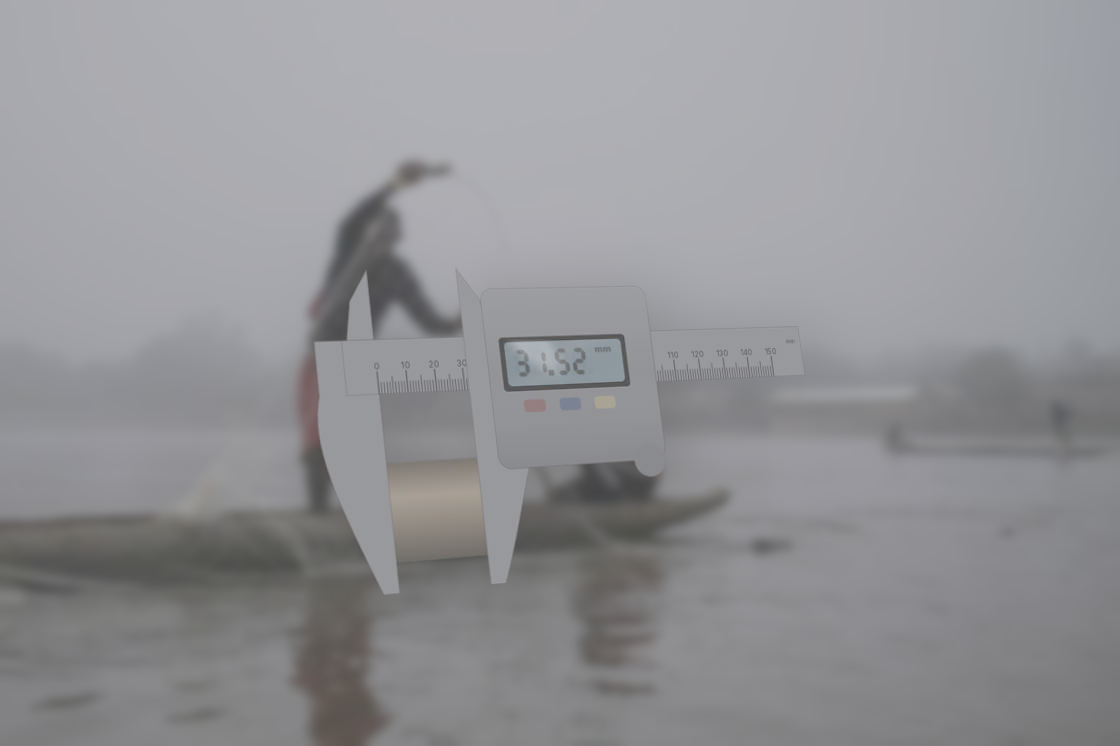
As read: 31.52 mm
